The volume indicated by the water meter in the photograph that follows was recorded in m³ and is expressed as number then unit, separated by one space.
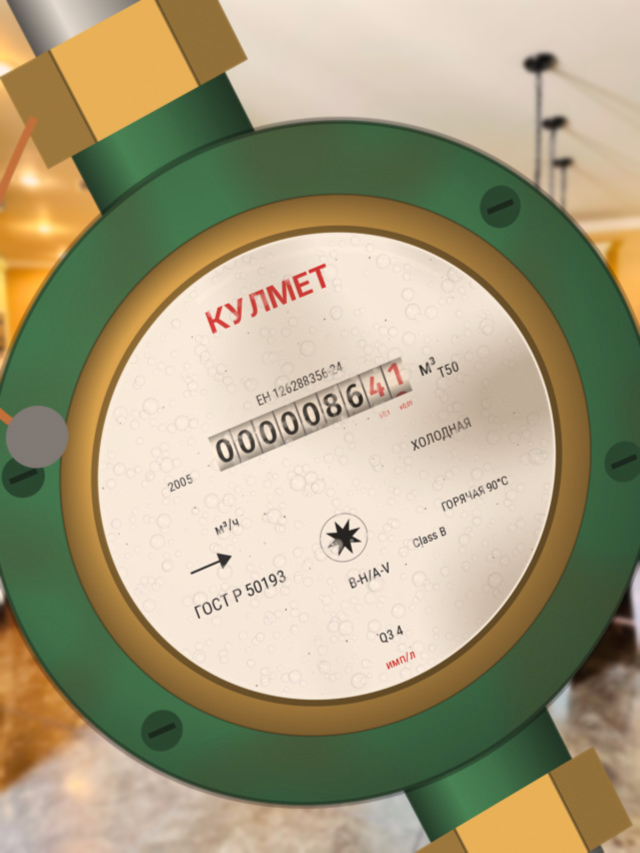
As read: 86.41 m³
